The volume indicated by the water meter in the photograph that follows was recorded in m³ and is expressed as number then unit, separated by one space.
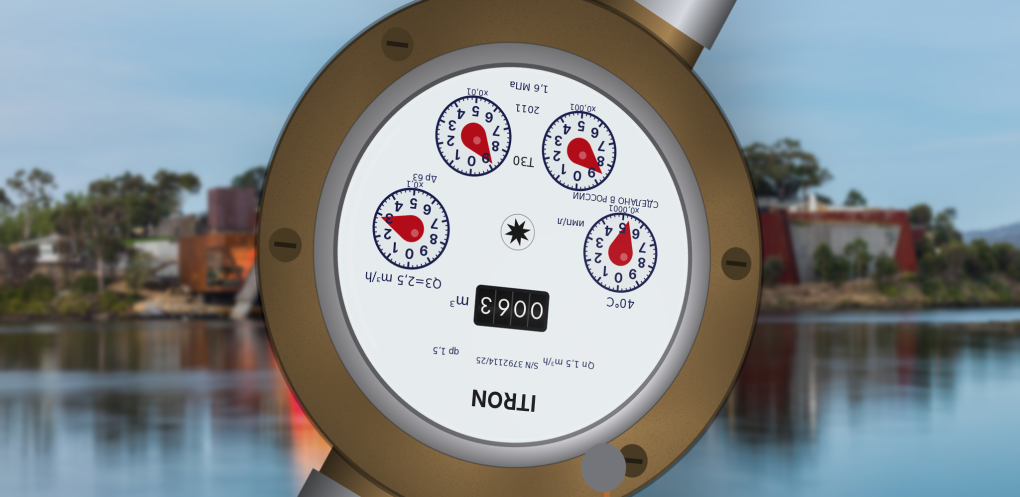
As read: 63.2885 m³
